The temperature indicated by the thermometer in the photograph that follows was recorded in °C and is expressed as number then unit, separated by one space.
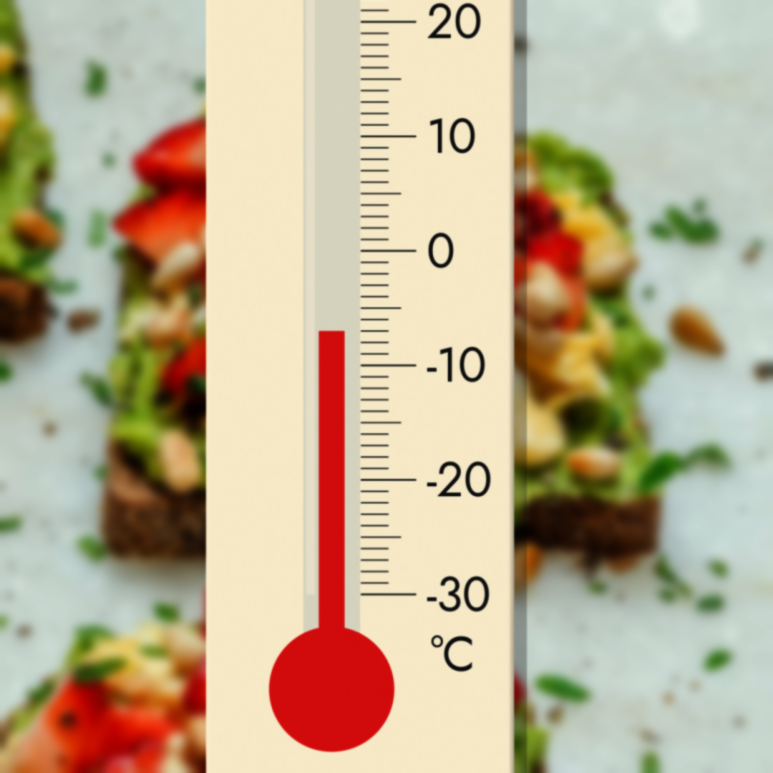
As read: -7 °C
